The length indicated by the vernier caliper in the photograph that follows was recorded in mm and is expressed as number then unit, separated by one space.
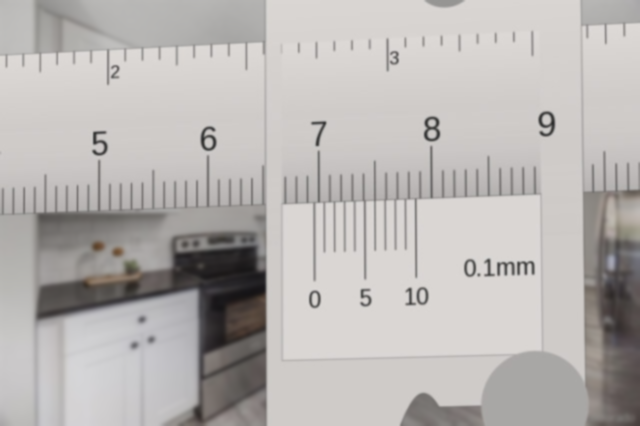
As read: 69.6 mm
